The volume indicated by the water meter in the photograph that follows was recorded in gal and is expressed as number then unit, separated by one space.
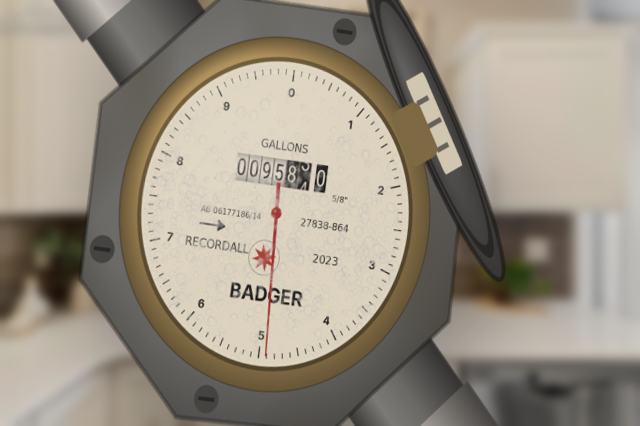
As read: 95834.9 gal
